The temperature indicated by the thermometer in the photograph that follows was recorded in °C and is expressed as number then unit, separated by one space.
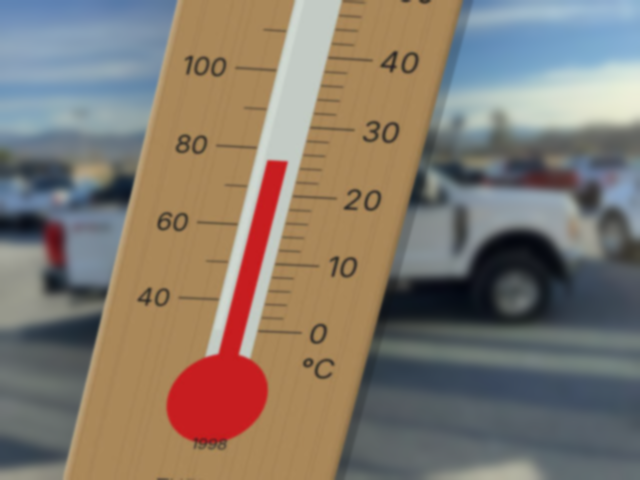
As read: 25 °C
